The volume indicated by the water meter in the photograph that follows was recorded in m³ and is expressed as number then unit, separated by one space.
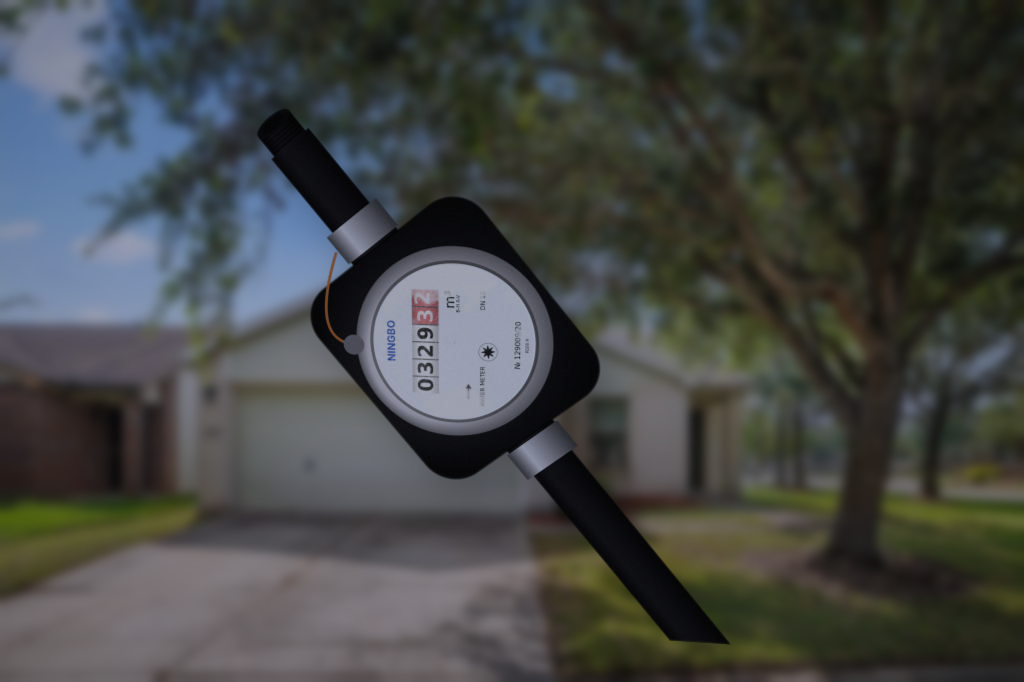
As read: 329.32 m³
